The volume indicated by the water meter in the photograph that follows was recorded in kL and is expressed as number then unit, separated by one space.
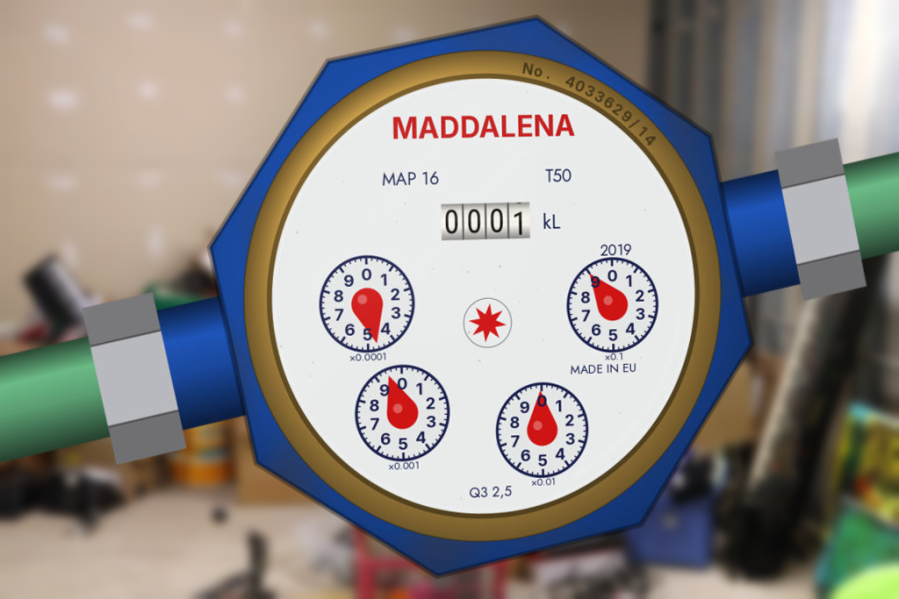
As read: 0.8994 kL
